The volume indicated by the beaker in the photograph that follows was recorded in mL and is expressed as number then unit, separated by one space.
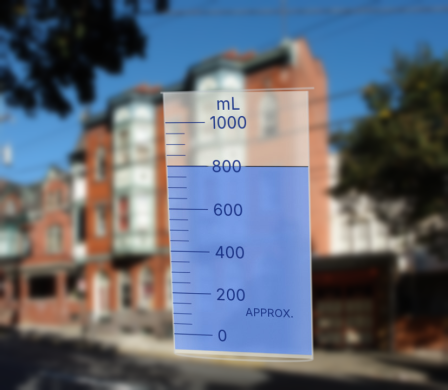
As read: 800 mL
